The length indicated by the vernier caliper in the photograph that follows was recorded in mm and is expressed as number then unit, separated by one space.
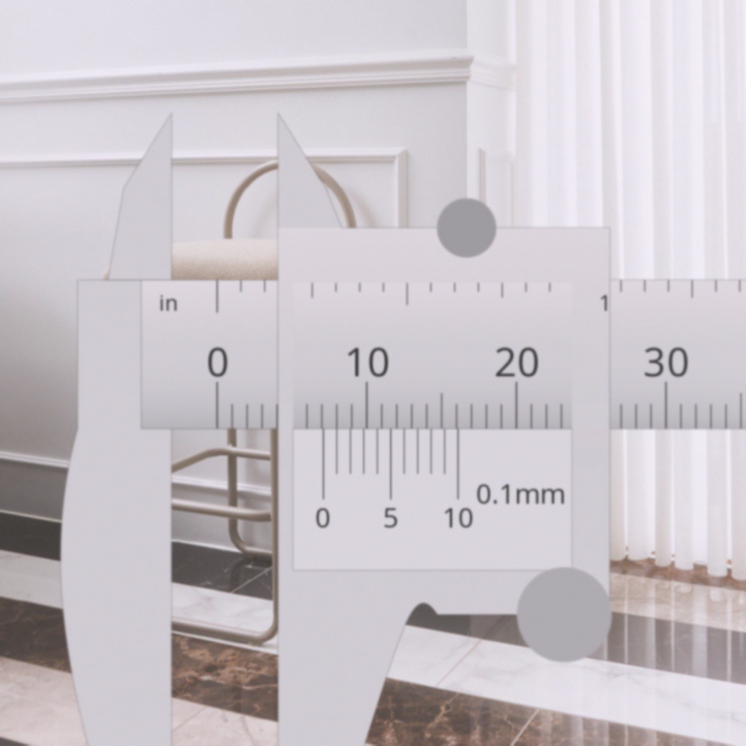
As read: 7.1 mm
